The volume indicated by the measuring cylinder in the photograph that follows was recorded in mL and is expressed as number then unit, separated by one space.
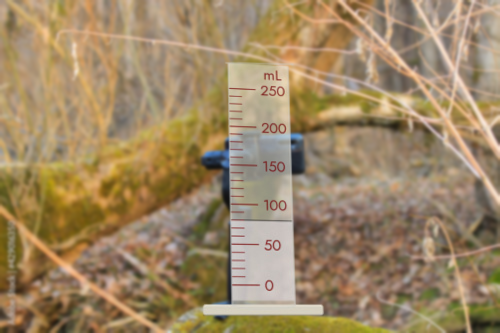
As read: 80 mL
